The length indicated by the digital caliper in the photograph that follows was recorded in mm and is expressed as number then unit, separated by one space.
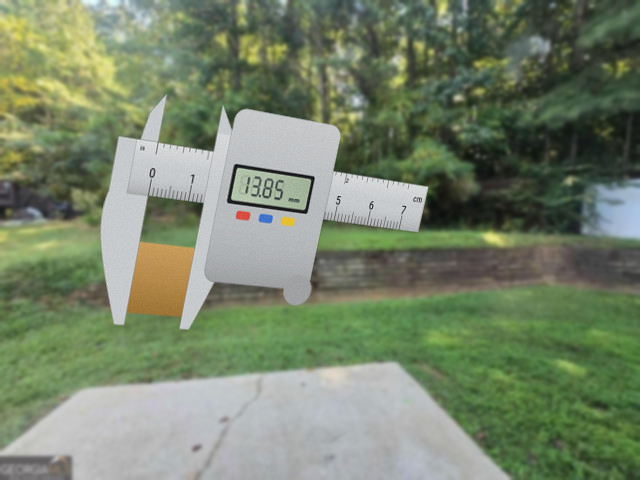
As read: 13.85 mm
